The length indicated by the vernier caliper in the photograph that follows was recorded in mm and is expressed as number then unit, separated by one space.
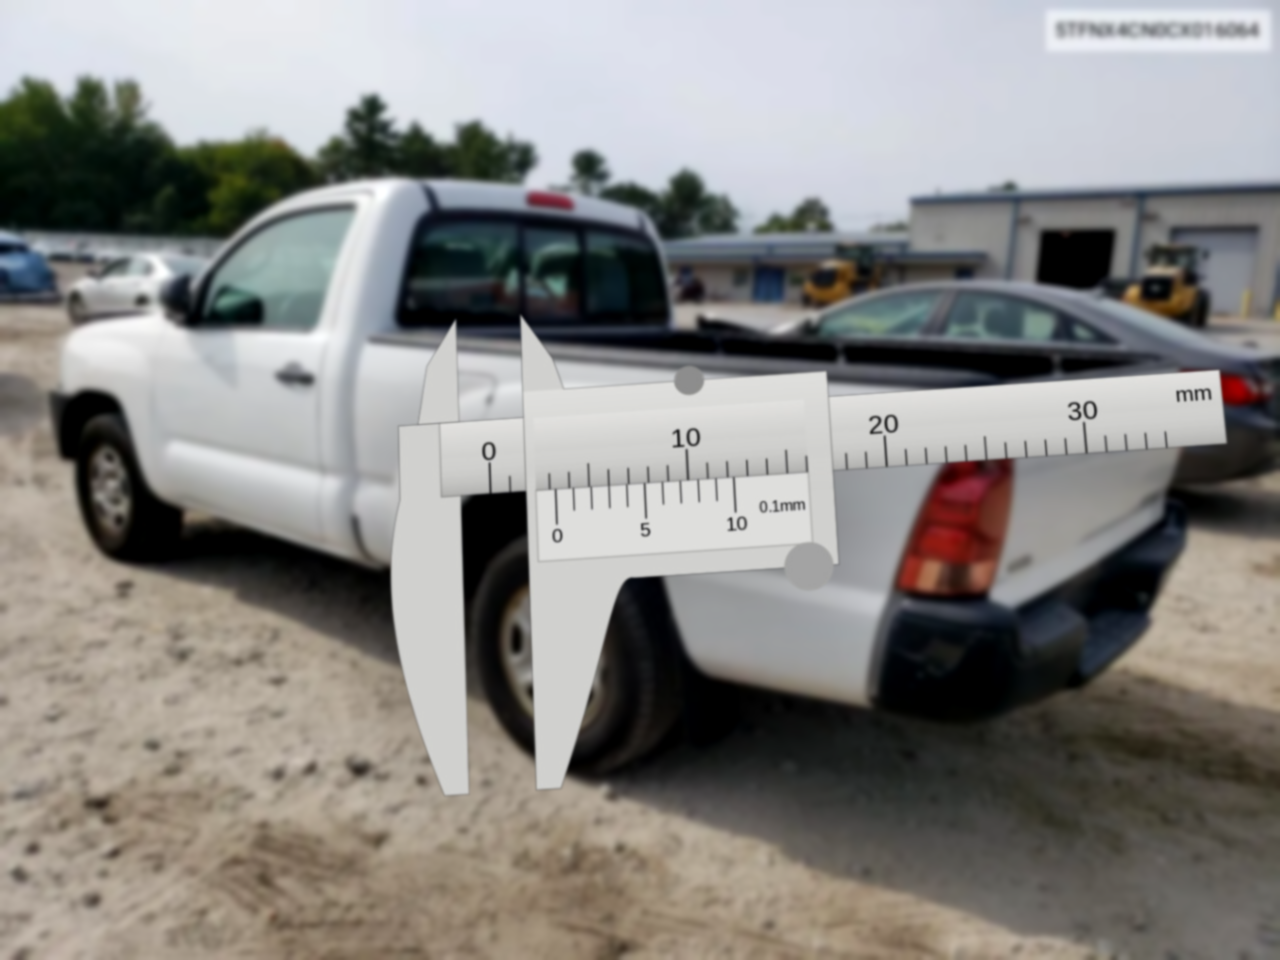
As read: 3.3 mm
